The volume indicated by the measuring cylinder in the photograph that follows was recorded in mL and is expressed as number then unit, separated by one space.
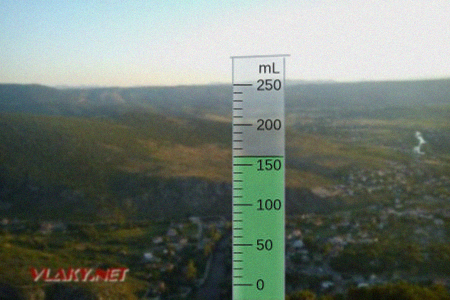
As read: 160 mL
